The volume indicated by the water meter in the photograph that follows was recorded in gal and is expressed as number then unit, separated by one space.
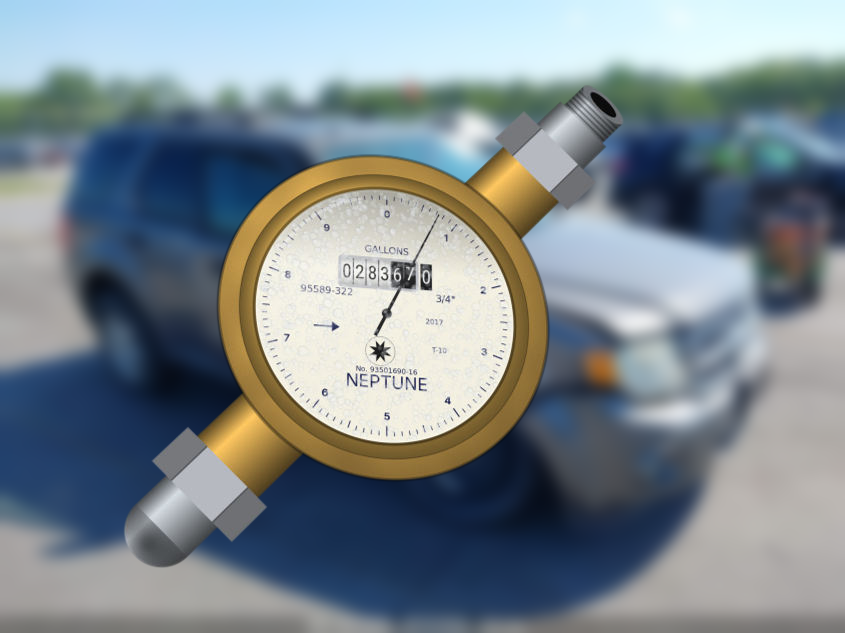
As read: 283670.7 gal
